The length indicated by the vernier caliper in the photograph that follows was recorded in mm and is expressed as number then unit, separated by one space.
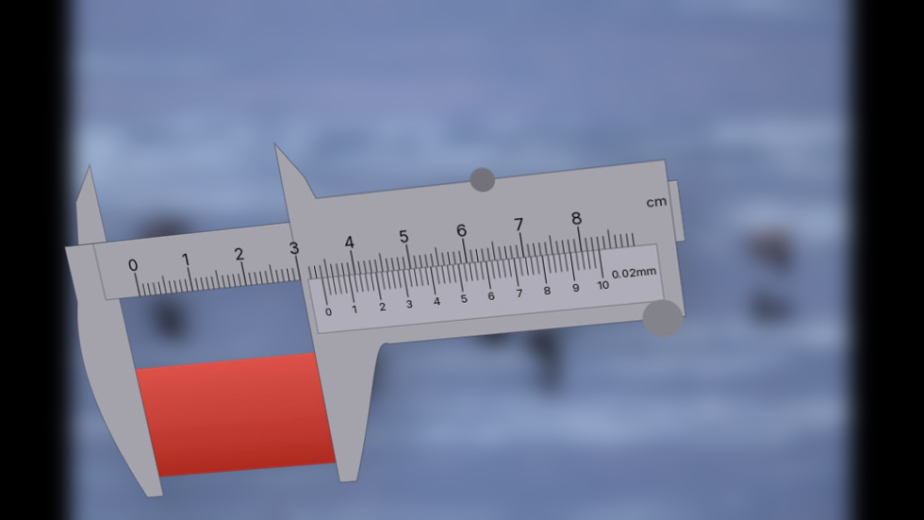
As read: 34.0 mm
